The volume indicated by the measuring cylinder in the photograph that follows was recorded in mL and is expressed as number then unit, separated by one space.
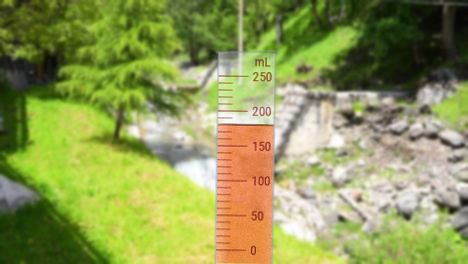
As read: 180 mL
